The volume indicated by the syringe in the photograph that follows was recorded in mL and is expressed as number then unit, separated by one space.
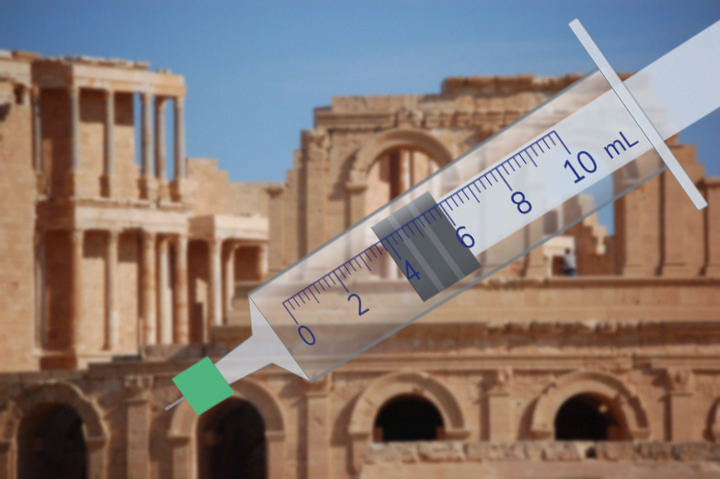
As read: 3.8 mL
